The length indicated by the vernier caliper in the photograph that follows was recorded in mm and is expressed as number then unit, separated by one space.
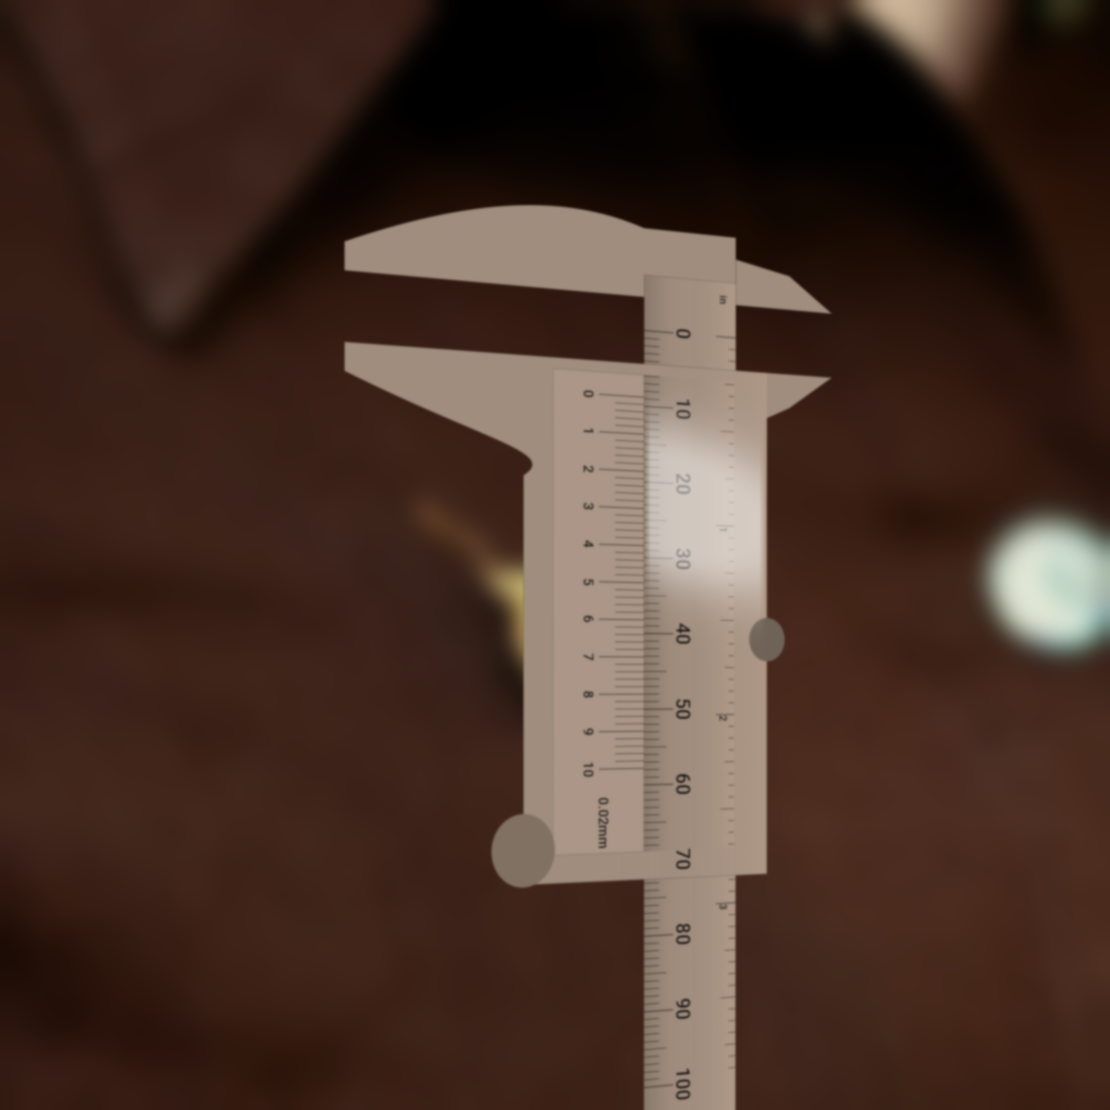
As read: 8.8 mm
